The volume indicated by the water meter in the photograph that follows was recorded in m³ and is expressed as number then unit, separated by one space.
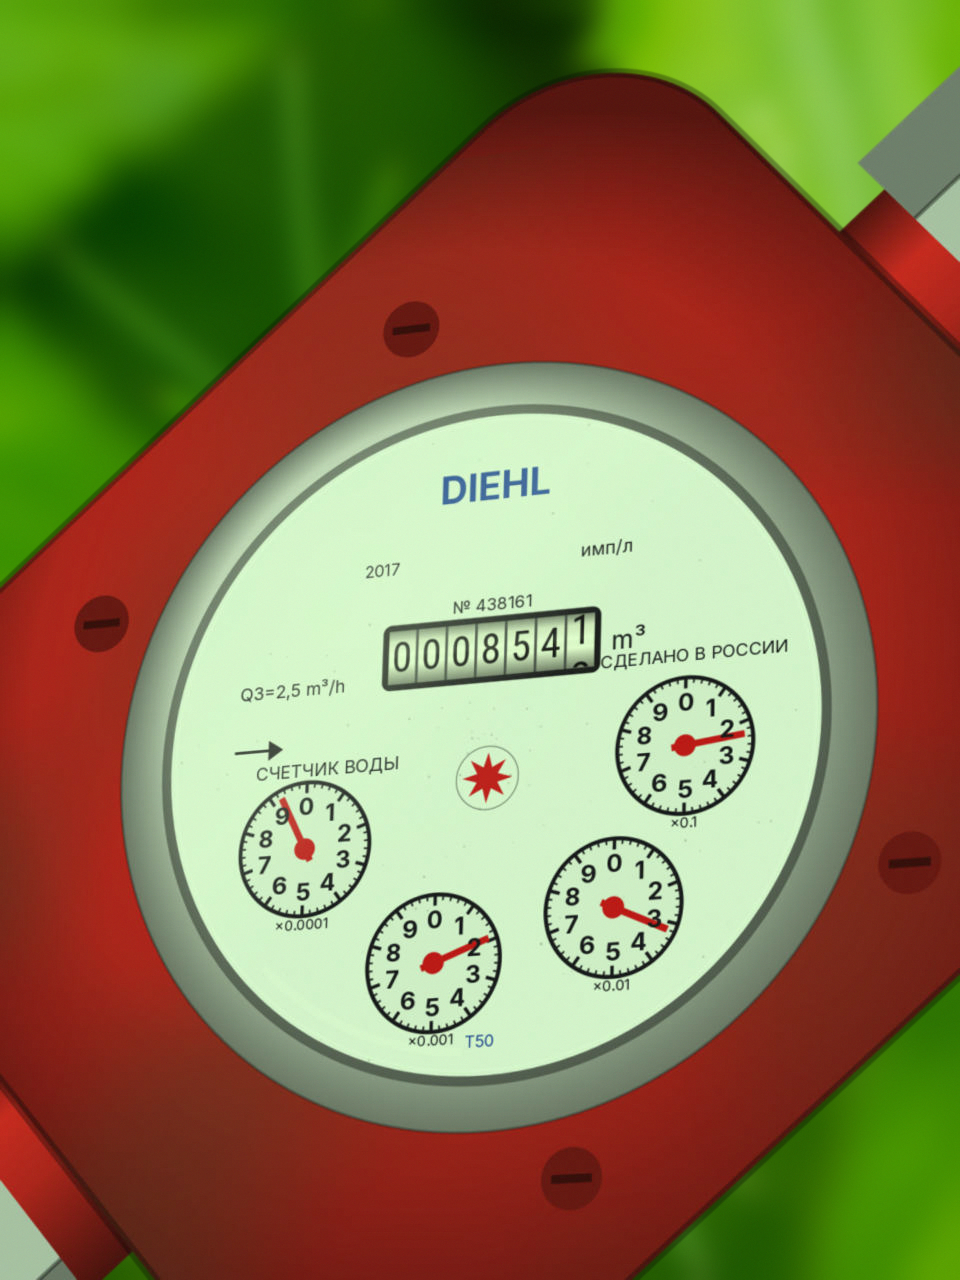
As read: 8541.2319 m³
